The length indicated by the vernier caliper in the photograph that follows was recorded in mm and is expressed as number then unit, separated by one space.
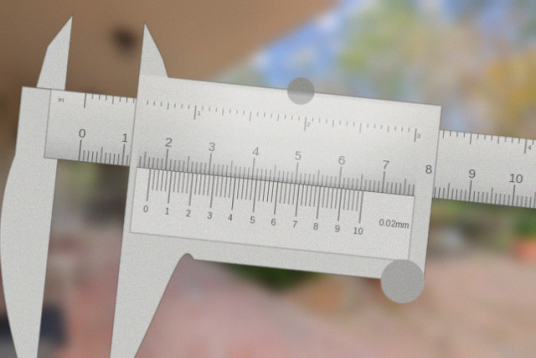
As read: 16.5 mm
